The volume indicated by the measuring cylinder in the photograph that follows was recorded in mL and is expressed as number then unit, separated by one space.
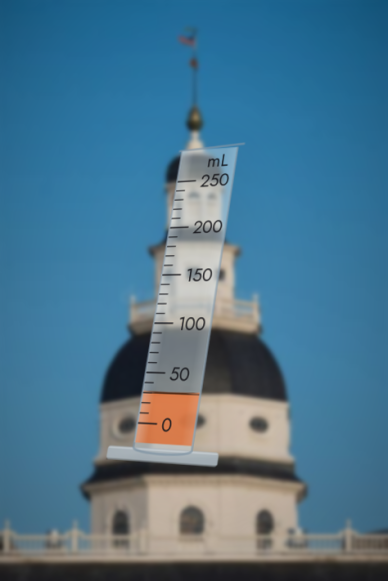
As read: 30 mL
